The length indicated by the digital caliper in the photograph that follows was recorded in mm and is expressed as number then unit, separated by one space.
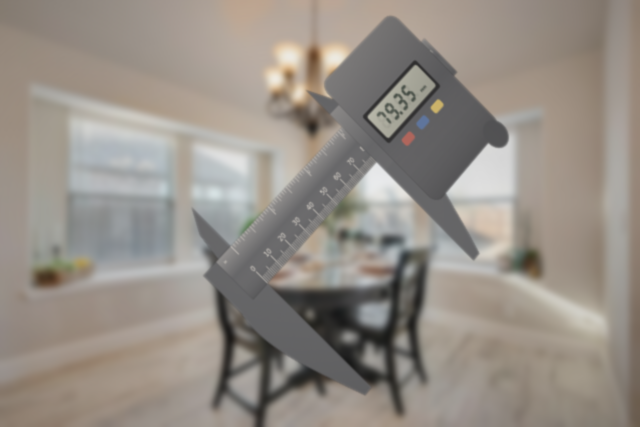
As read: 79.35 mm
